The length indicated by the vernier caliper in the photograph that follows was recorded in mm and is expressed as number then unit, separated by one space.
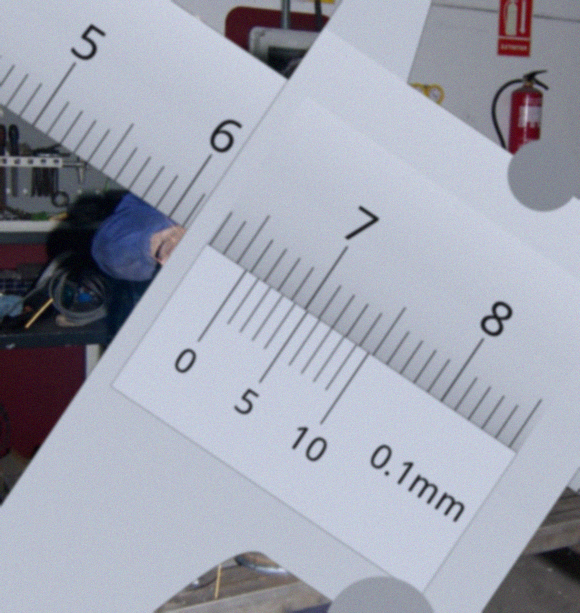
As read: 65.7 mm
